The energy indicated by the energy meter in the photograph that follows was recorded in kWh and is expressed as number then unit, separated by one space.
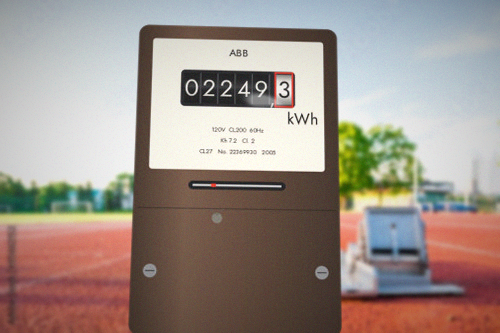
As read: 2249.3 kWh
